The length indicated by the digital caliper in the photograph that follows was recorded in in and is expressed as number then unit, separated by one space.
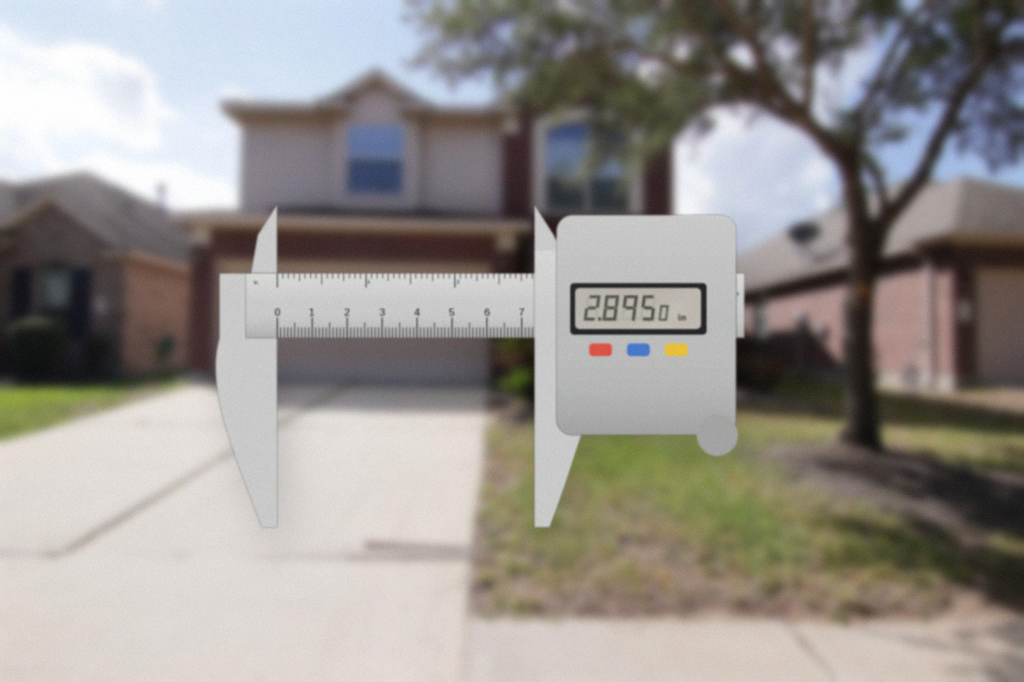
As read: 2.8950 in
